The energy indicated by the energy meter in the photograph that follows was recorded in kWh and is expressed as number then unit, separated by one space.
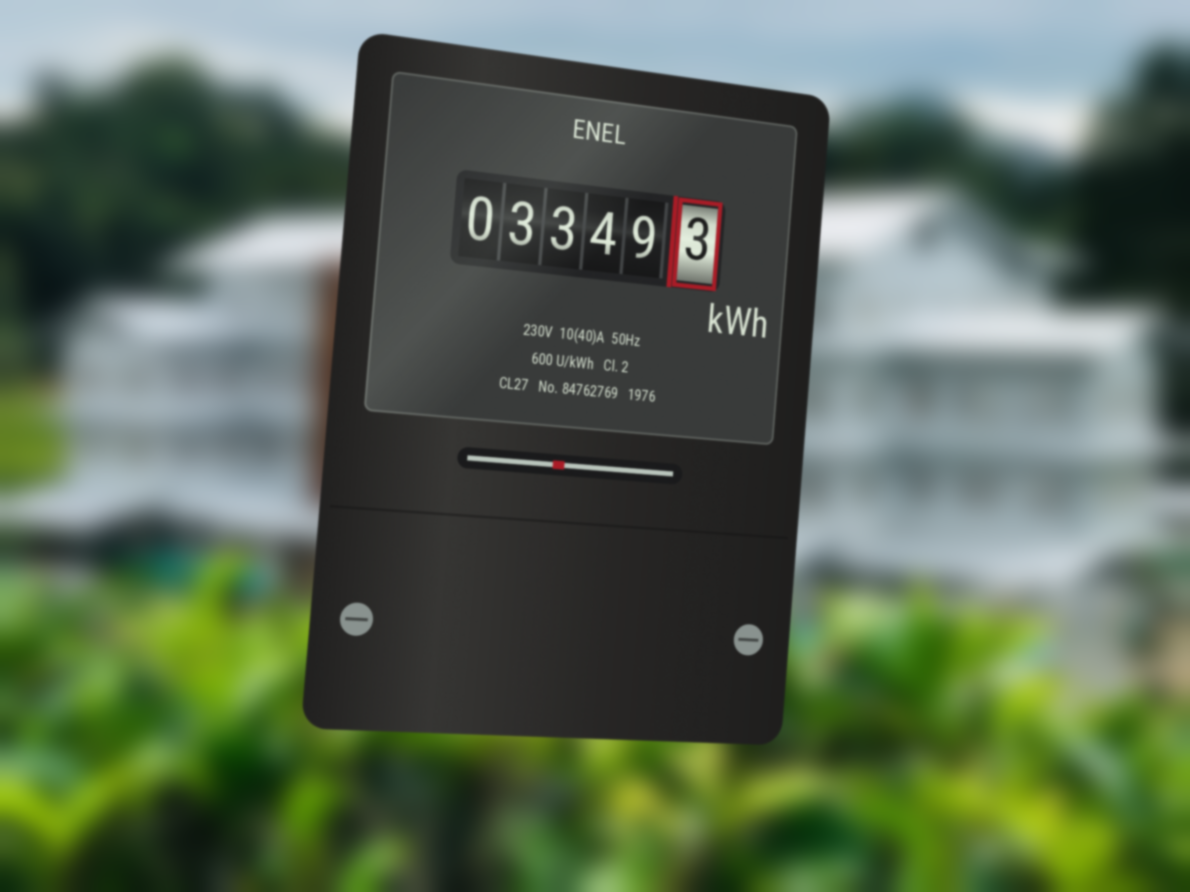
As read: 3349.3 kWh
